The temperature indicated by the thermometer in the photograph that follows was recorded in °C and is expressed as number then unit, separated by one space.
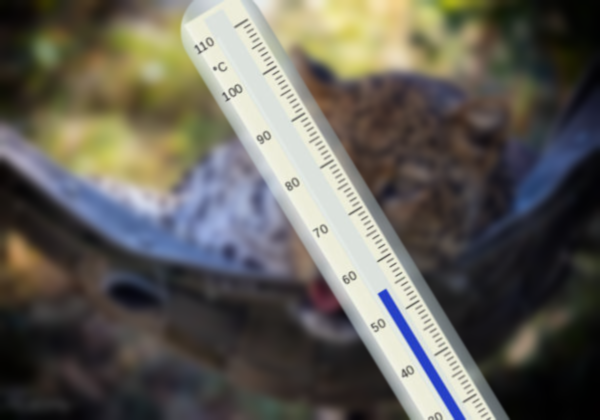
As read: 55 °C
